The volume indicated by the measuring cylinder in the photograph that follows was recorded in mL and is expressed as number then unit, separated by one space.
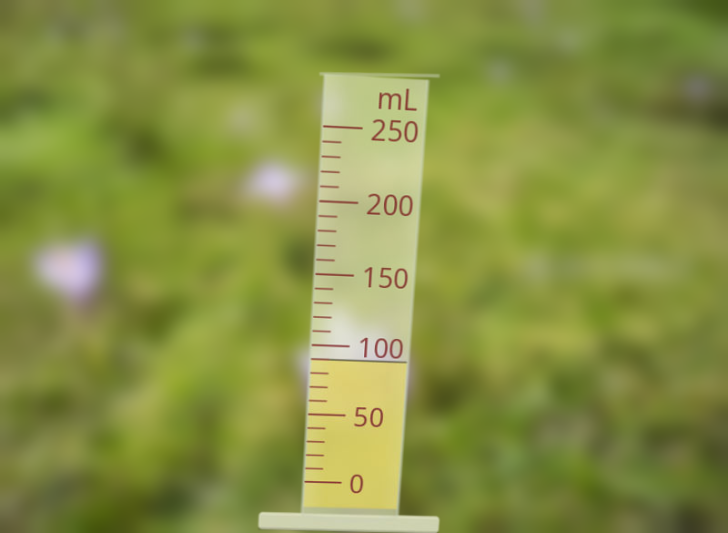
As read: 90 mL
